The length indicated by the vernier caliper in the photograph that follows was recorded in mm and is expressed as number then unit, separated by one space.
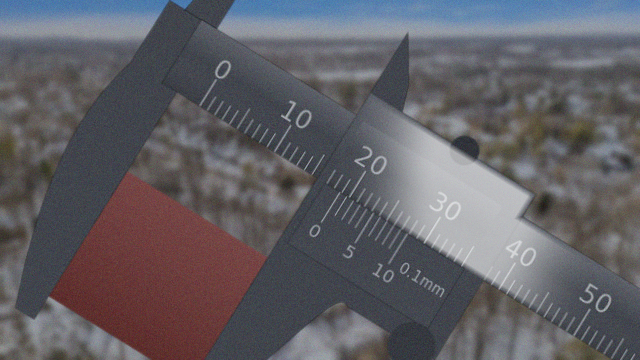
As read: 18.8 mm
